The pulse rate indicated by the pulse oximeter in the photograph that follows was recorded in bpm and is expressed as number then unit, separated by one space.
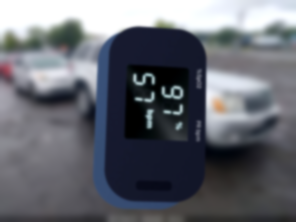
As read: 57 bpm
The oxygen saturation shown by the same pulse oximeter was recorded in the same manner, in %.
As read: 97 %
